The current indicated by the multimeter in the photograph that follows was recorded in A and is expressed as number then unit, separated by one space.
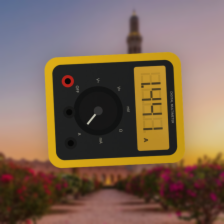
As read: 1.441 A
